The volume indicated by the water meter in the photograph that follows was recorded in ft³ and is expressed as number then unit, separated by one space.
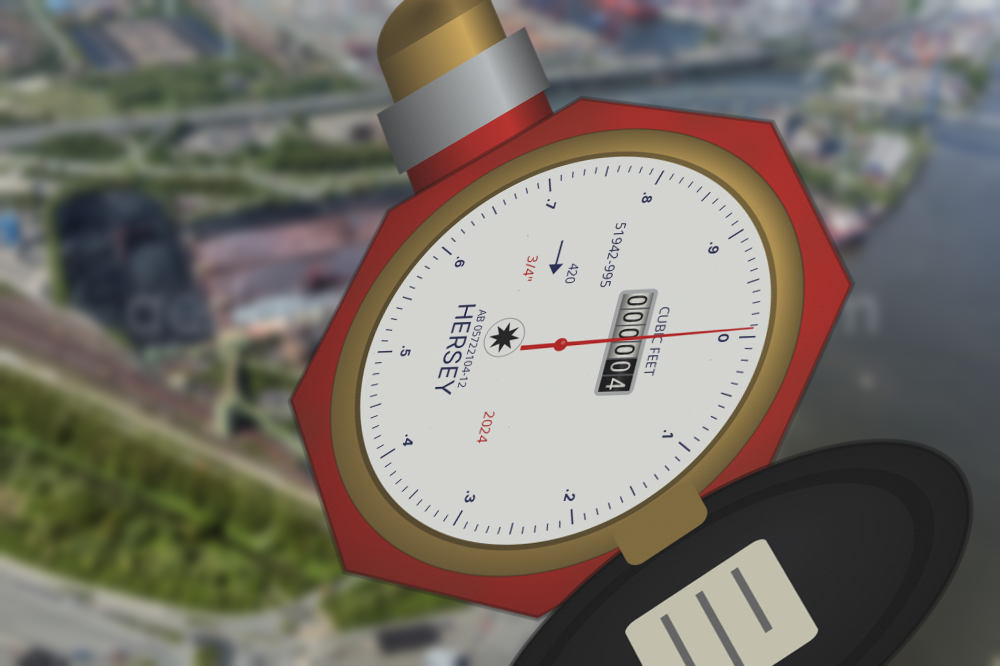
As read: 3.99 ft³
